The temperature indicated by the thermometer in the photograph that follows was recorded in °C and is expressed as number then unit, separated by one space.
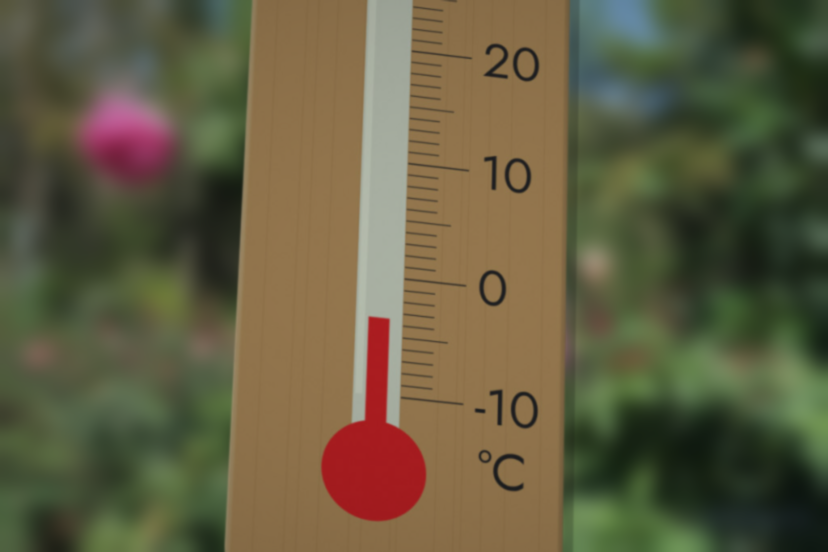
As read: -3.5 °C
